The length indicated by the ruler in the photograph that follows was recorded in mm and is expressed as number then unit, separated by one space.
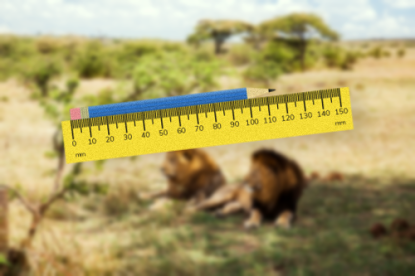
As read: 115 mm
